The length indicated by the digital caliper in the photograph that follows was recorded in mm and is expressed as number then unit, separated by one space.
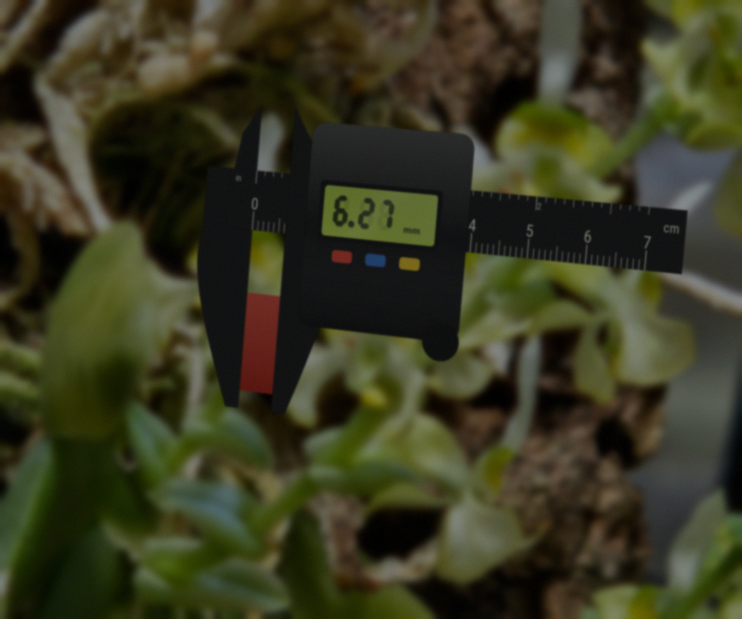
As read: 6.27 mm
